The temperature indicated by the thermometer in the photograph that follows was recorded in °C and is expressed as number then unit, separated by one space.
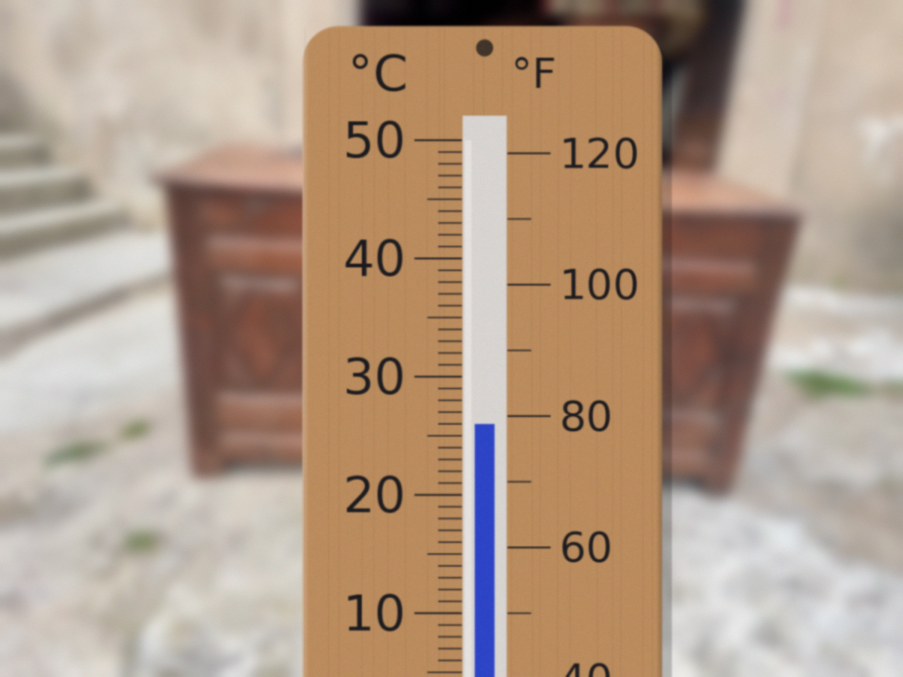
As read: 26 °C
